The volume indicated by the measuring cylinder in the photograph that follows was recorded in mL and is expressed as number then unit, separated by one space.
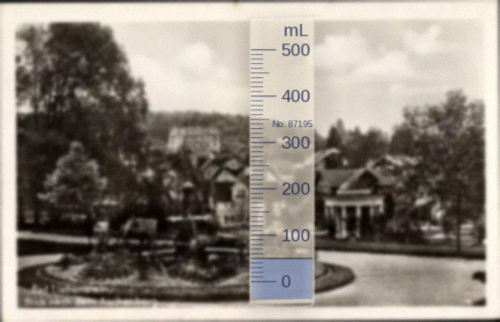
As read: 50 mL
